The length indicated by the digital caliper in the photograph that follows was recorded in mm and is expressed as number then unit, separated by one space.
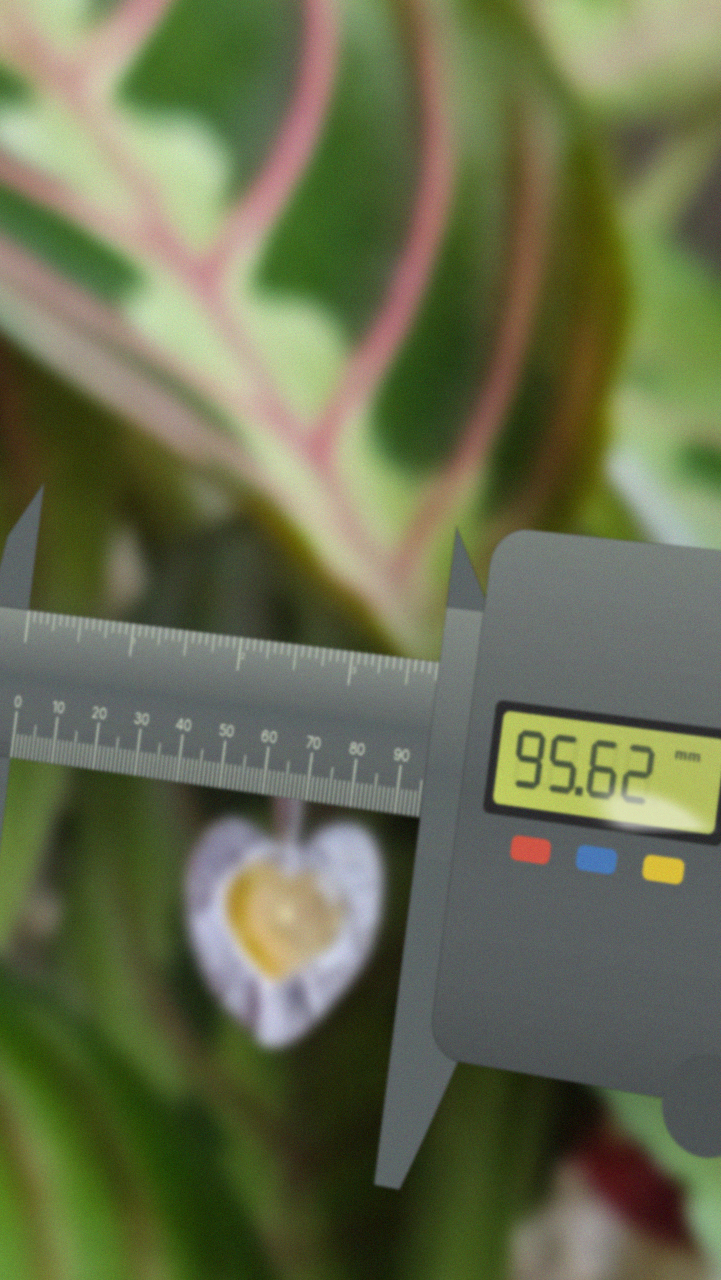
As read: 95.62 mm
